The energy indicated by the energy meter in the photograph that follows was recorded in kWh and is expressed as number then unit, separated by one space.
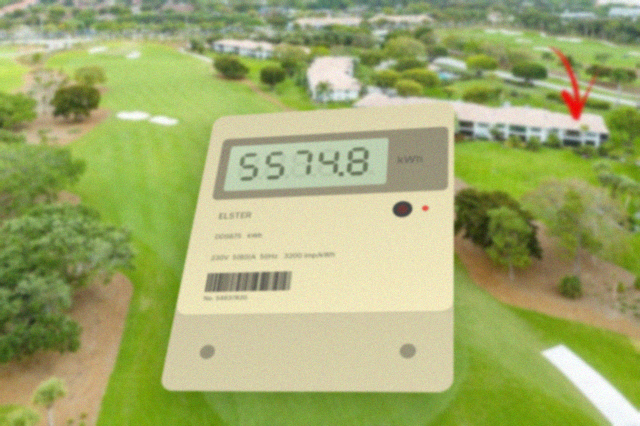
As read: 5574.8 kWh
